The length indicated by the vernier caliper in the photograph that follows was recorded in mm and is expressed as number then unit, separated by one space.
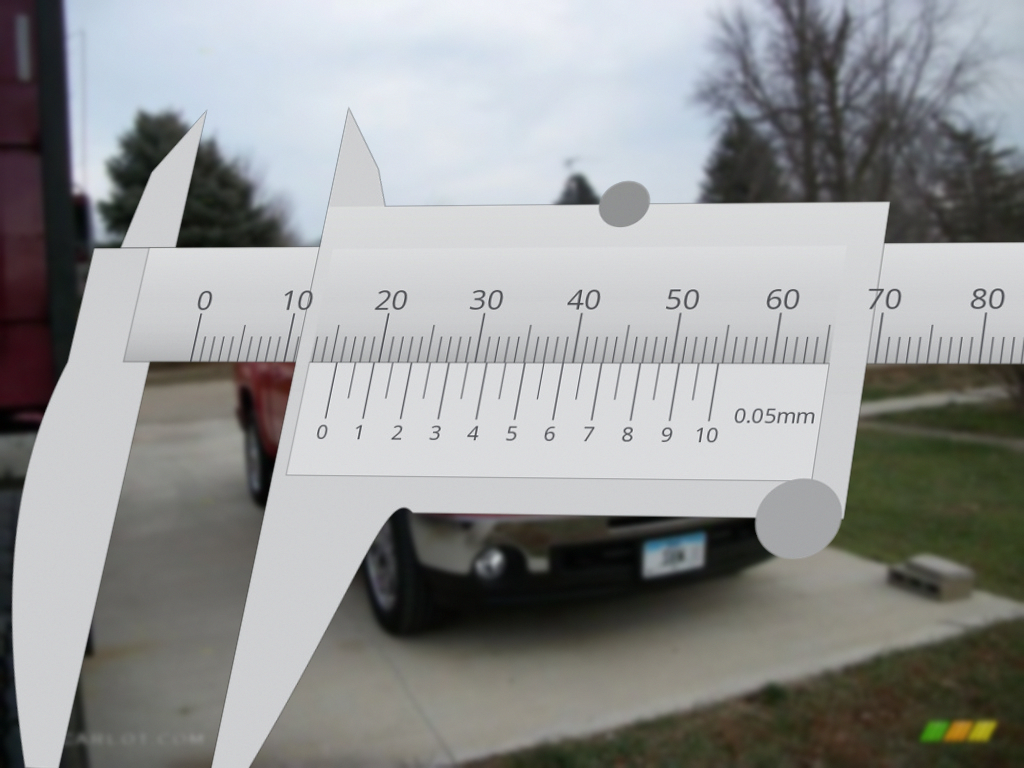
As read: 15.6 mm
